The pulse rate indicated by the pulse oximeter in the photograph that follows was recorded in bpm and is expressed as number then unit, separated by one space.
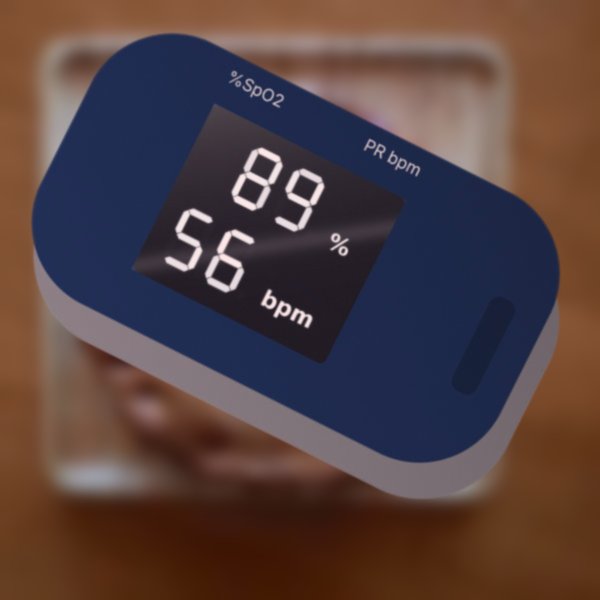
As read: 56 bpm
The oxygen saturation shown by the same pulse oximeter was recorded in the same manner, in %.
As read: 89 %
